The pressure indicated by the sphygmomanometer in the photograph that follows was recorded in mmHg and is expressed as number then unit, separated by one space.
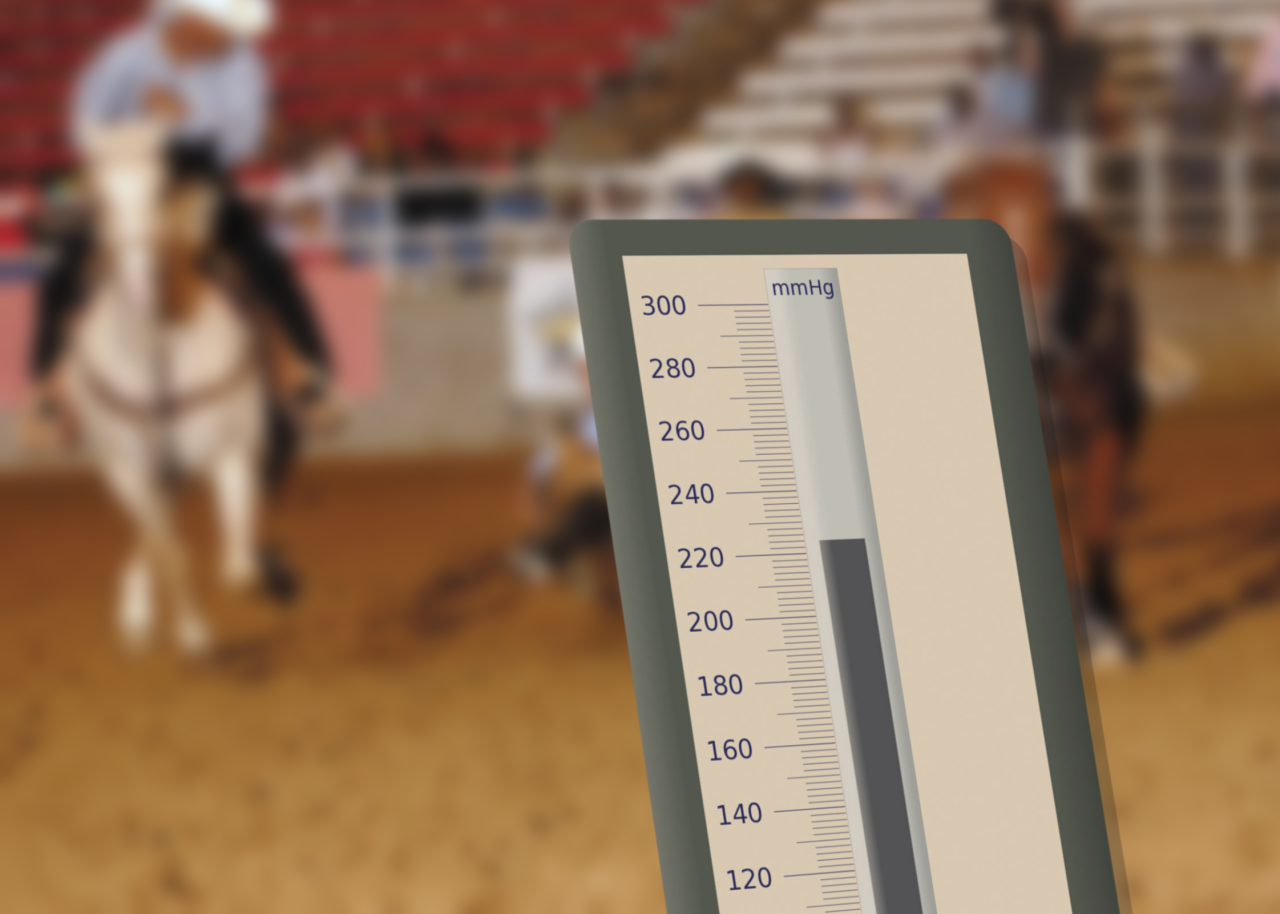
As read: 224 mmHg
